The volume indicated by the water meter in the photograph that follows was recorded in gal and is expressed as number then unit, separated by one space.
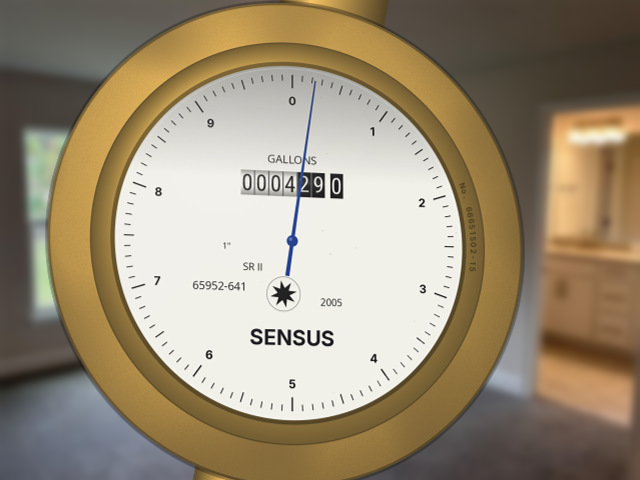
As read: 4290.2 gal
